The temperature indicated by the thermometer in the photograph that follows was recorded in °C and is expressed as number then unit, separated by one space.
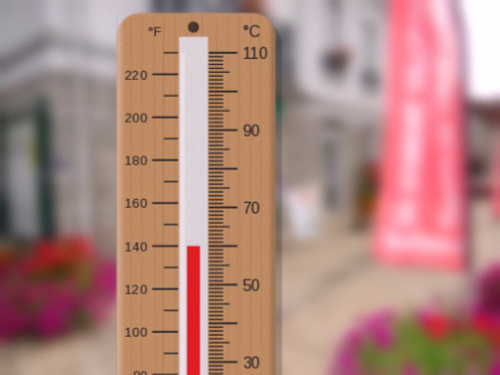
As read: 60 °C
